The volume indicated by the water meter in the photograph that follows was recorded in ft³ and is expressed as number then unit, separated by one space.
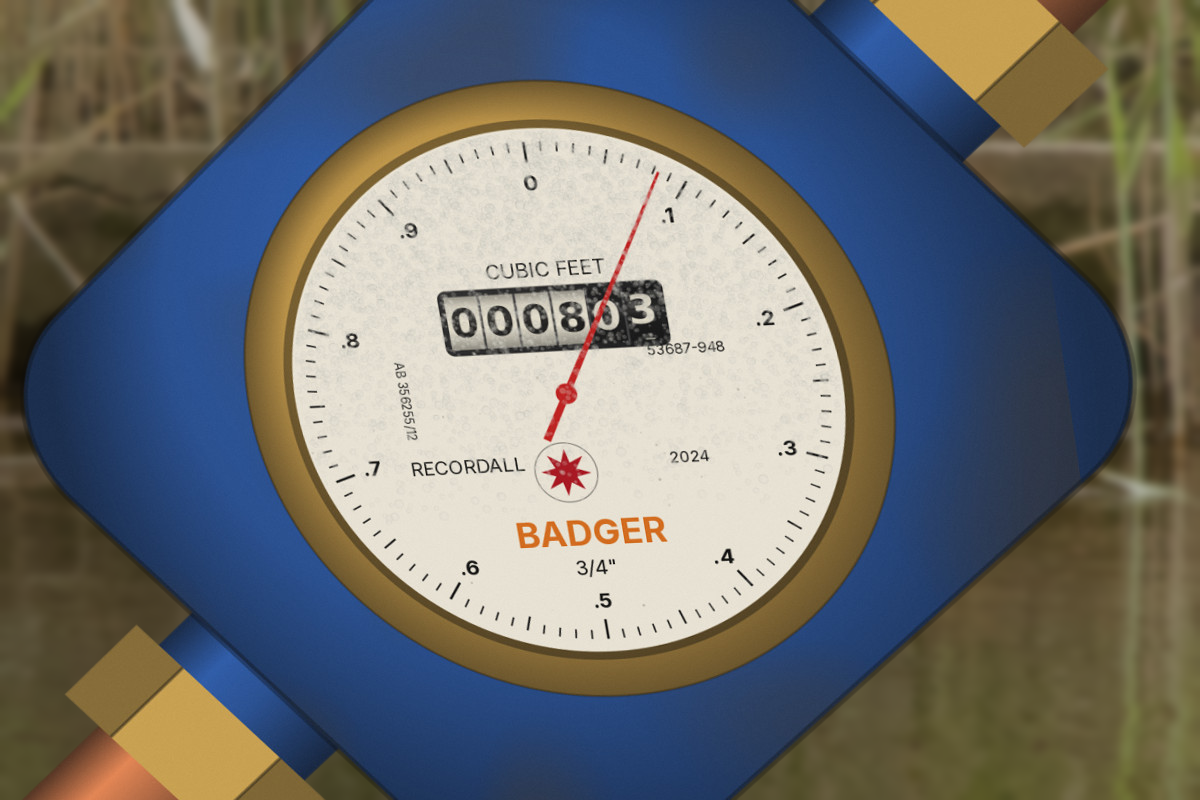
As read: 803.08 ft³
